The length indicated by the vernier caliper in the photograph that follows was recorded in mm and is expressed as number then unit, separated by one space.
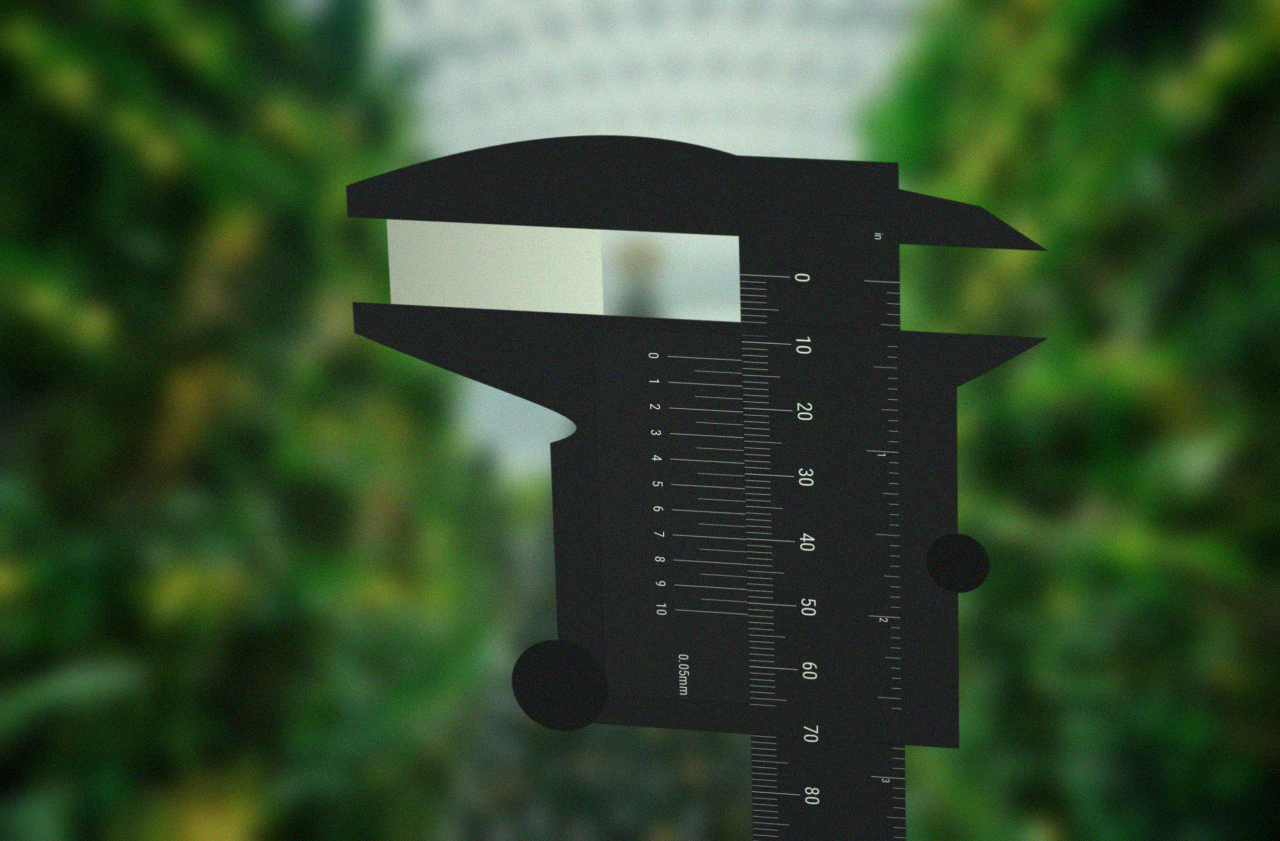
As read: 12.8 mm
